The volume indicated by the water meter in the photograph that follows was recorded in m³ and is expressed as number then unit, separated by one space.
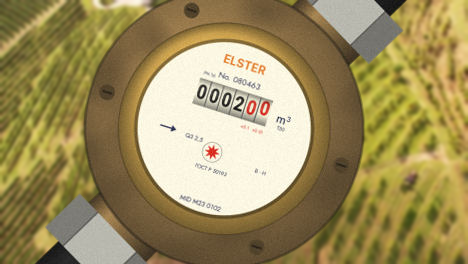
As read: 2.00 m³
